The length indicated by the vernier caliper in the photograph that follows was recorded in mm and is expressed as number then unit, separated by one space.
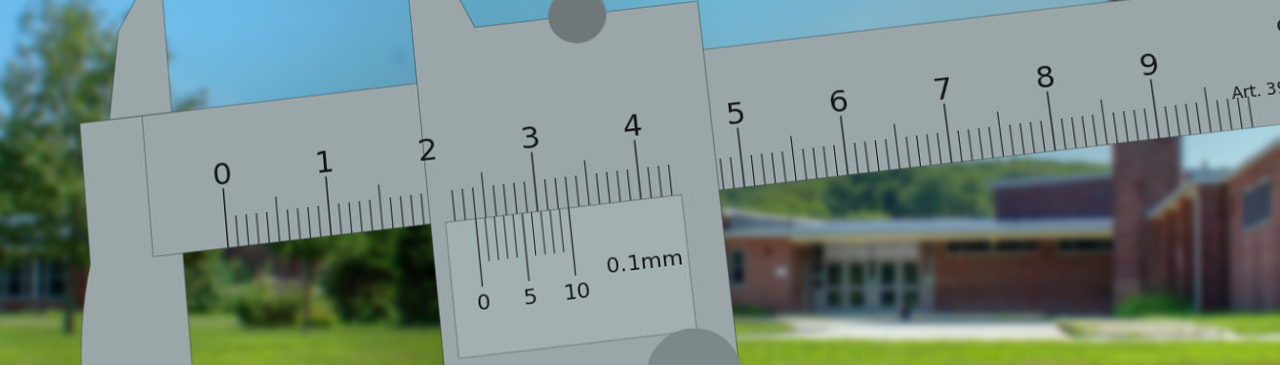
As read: 24.0 mm
